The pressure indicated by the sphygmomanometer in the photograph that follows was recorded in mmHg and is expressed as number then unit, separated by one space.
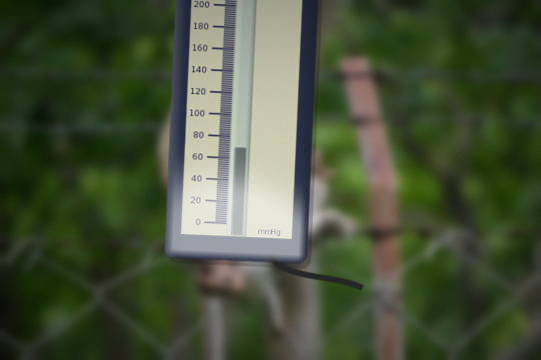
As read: 70 mmHg
